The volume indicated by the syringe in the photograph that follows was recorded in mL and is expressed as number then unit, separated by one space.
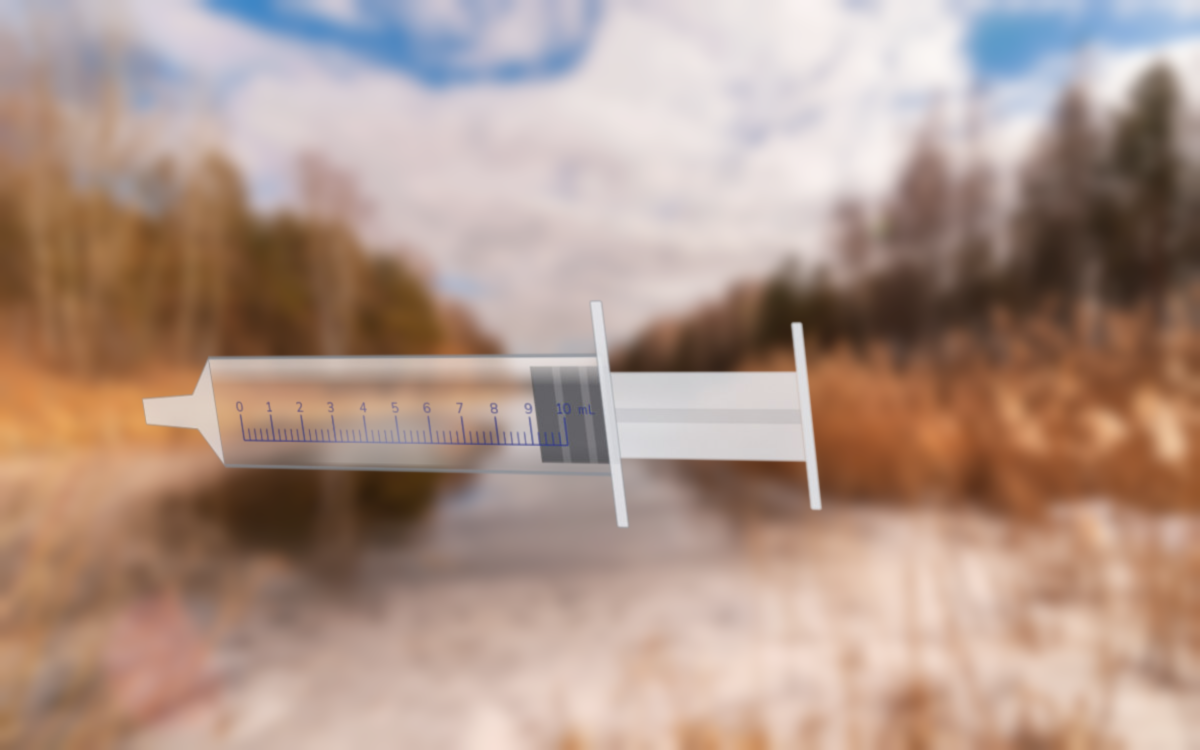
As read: 9.2 mL
